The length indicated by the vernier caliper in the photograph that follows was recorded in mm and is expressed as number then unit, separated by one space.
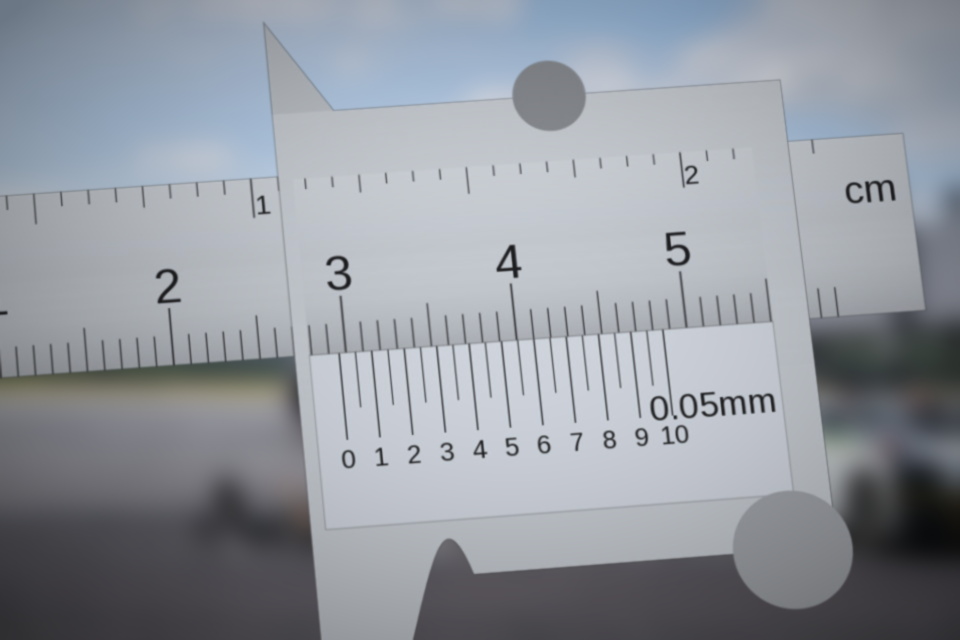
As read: 29.6 mm
